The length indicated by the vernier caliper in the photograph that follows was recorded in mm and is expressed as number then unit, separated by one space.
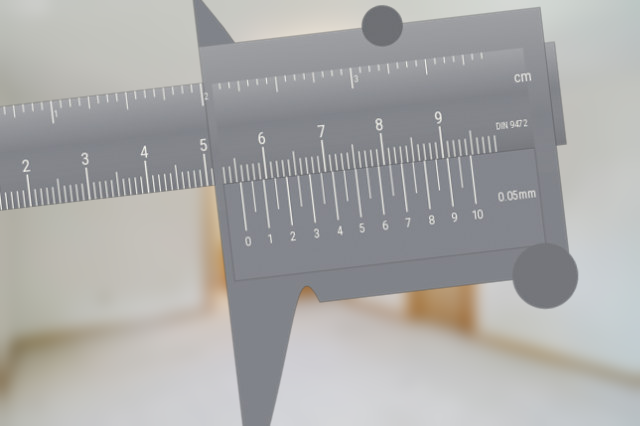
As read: 55.6 mm
